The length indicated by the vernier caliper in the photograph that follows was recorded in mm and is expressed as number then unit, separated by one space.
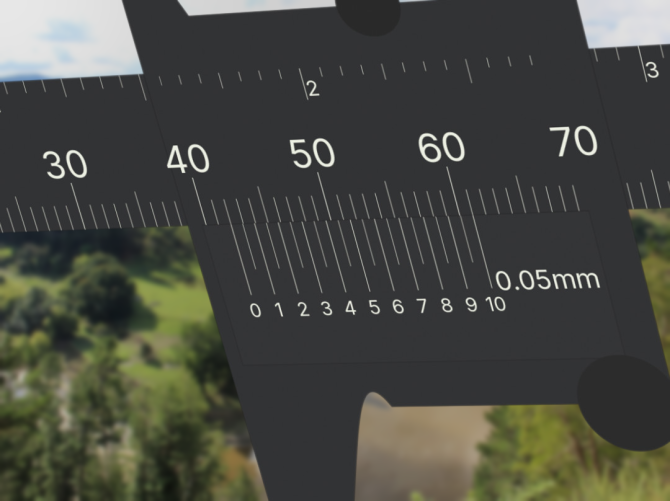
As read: 42.0 mm
